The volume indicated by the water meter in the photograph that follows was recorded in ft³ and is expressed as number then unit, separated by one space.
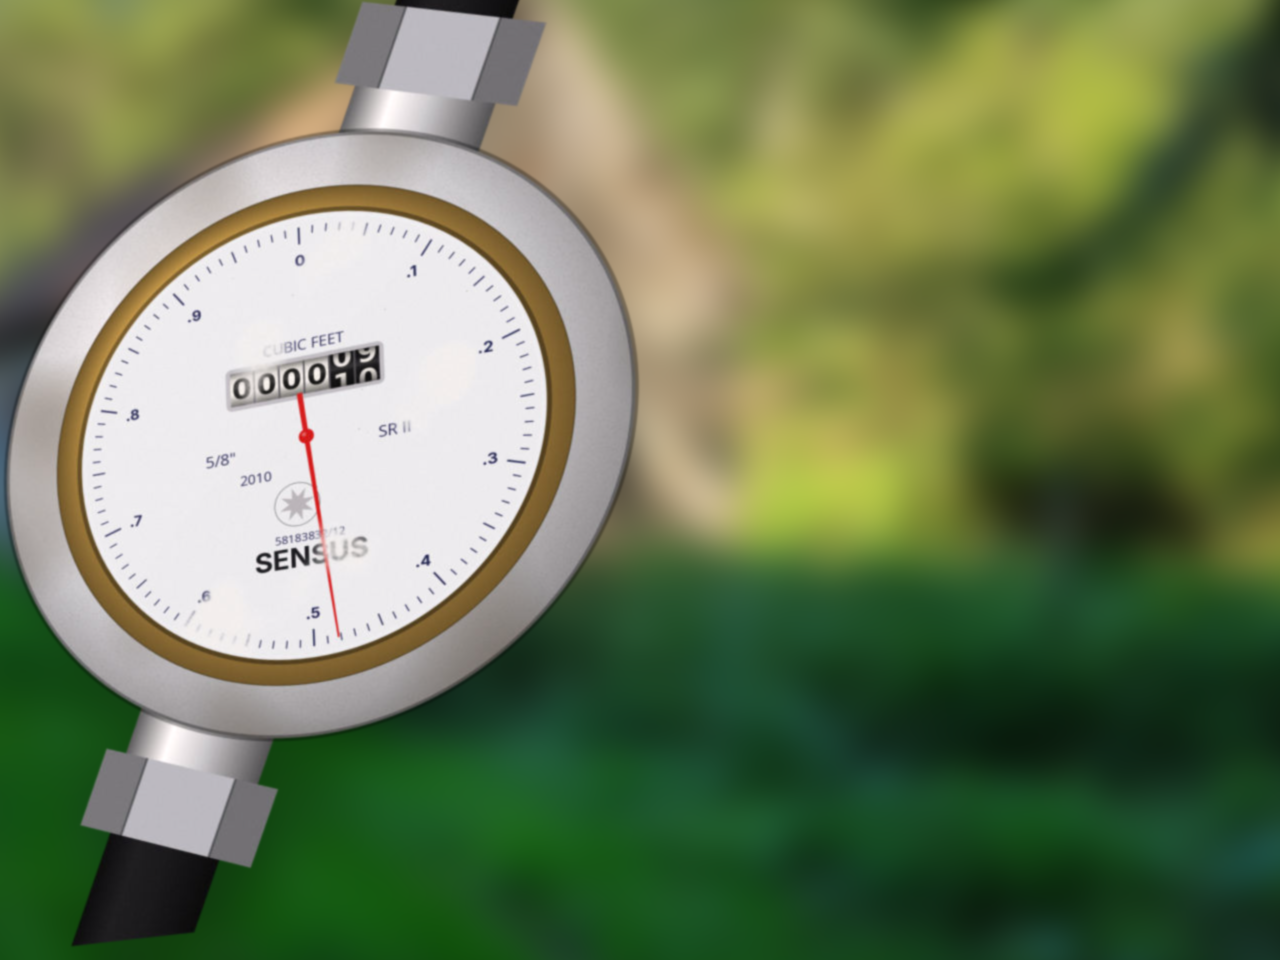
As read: 9.48 ft³
